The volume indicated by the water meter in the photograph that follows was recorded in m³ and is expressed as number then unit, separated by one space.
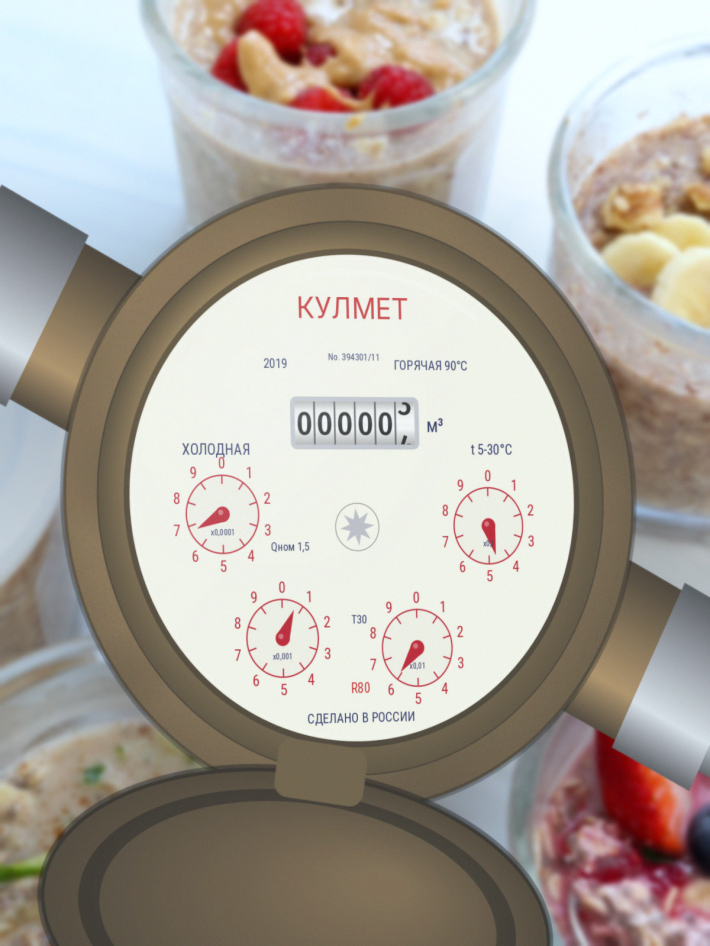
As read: 3.4606 m³
